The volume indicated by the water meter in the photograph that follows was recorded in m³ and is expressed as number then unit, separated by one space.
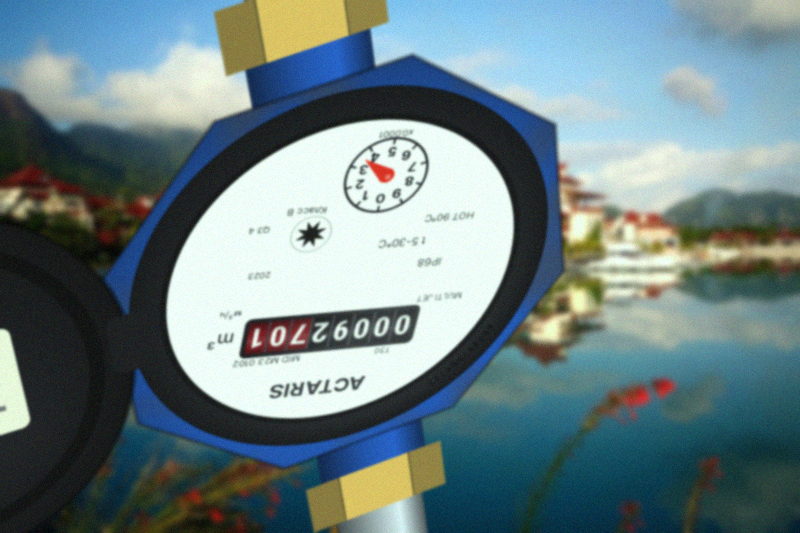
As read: 92.7013 m³
